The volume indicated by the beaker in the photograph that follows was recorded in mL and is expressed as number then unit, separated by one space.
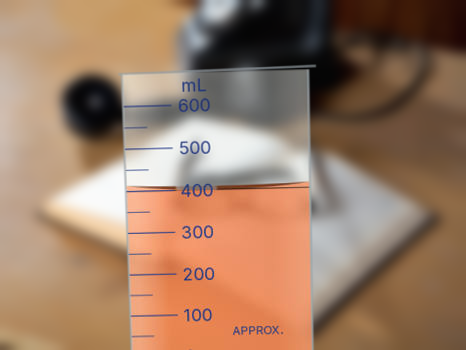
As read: 400 mL
